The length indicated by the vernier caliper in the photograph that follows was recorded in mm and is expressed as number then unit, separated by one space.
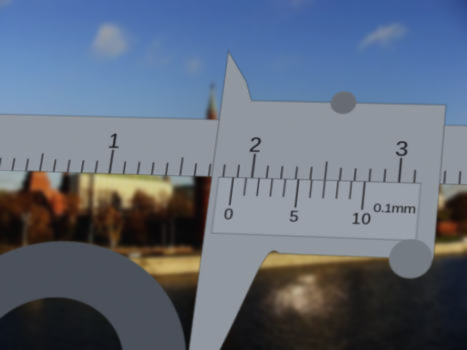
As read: 18.7 mm
